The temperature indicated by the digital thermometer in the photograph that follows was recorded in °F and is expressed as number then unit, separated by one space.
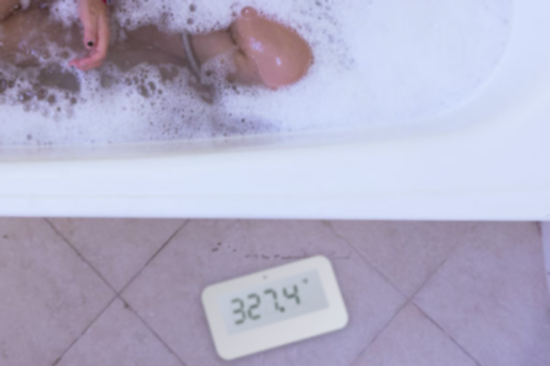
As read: 327.4 °F
